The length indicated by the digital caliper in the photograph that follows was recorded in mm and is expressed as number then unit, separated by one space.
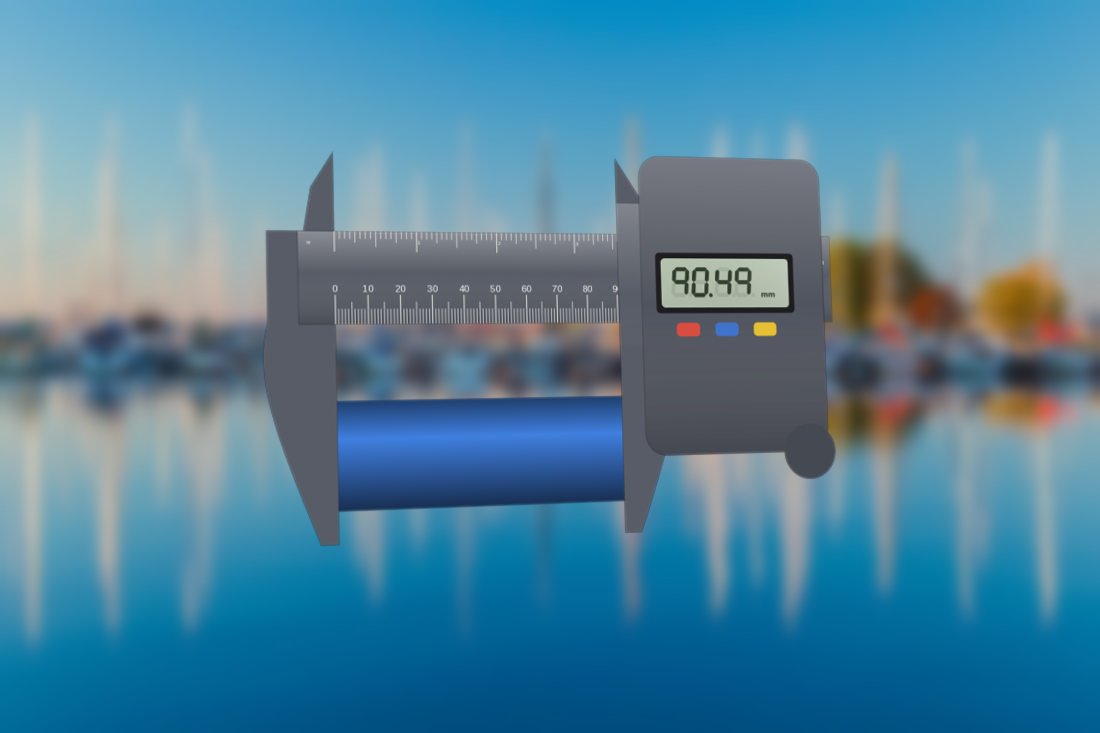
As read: 90.49 mm
